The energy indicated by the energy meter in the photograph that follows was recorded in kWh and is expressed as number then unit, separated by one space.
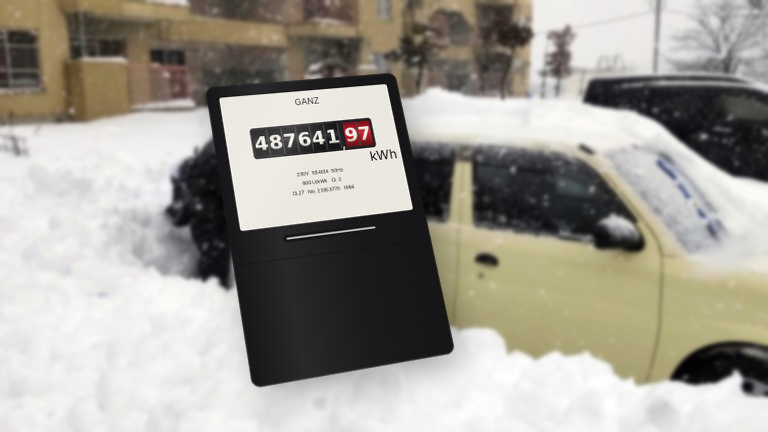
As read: 487641.97 kWh
